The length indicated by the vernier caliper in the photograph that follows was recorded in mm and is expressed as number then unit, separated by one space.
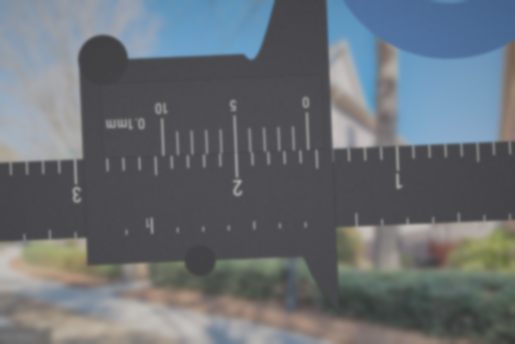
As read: 15.5 mm
